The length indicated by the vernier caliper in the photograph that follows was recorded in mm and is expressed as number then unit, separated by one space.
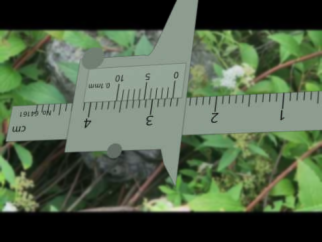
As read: 26.8 mm
